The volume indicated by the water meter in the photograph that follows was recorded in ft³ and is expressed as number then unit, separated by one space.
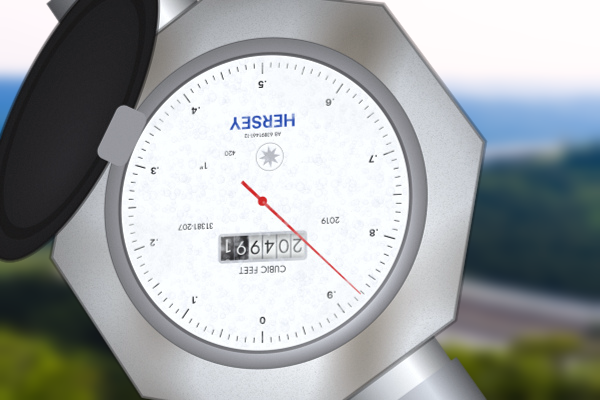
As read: 204990.87 ft³
